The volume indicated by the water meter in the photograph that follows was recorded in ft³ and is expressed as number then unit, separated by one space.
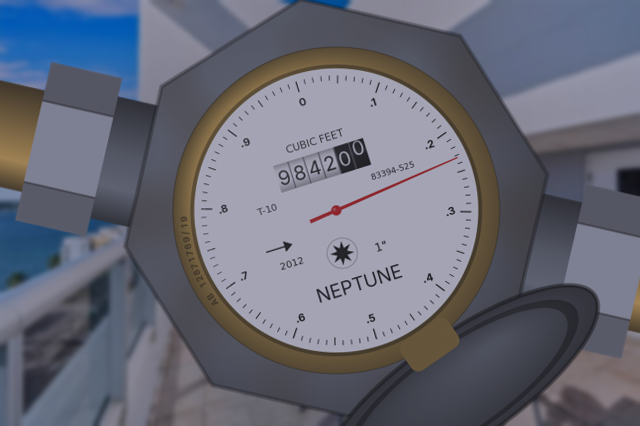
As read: 984200.23 ft³
